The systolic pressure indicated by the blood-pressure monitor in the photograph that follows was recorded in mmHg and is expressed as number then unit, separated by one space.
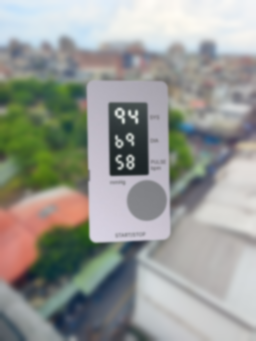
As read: 94 mmHg
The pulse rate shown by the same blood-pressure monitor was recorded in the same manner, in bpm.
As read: 58 bpm
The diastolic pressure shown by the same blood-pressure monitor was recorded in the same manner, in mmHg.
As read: 69 mmHg
